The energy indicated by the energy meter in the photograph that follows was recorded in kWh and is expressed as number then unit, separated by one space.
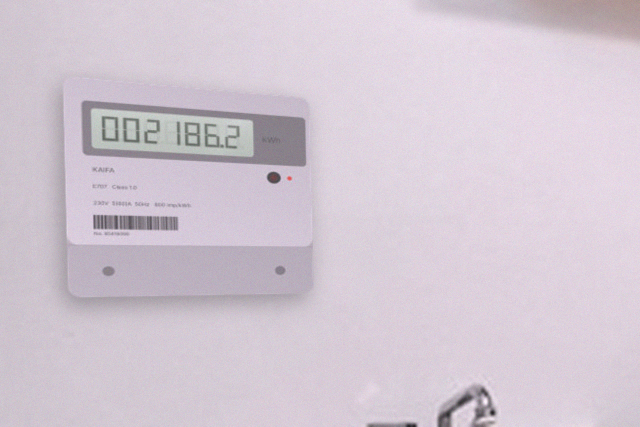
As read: 2186.2 kWh
